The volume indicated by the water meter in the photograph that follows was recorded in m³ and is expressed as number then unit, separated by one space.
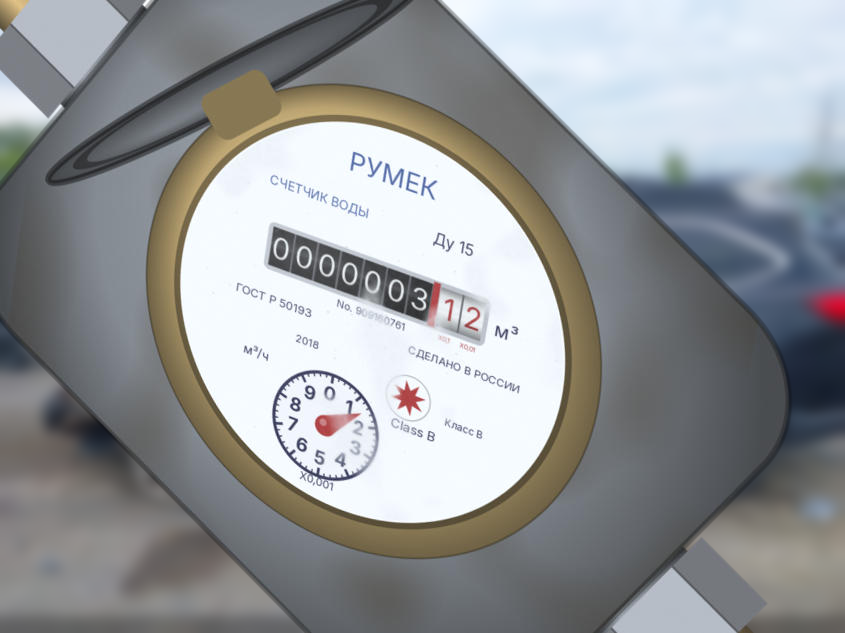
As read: 3.121 m³
